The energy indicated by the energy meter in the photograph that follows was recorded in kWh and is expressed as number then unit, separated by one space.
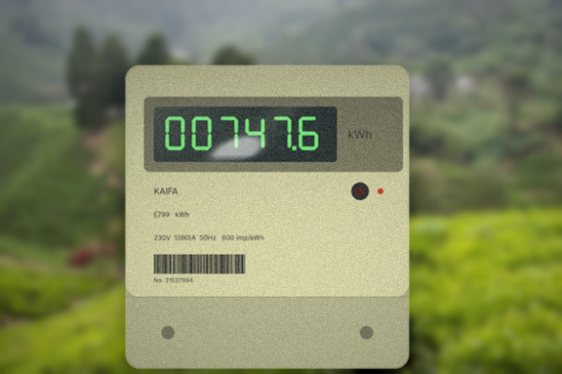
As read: 747.6 kWh
